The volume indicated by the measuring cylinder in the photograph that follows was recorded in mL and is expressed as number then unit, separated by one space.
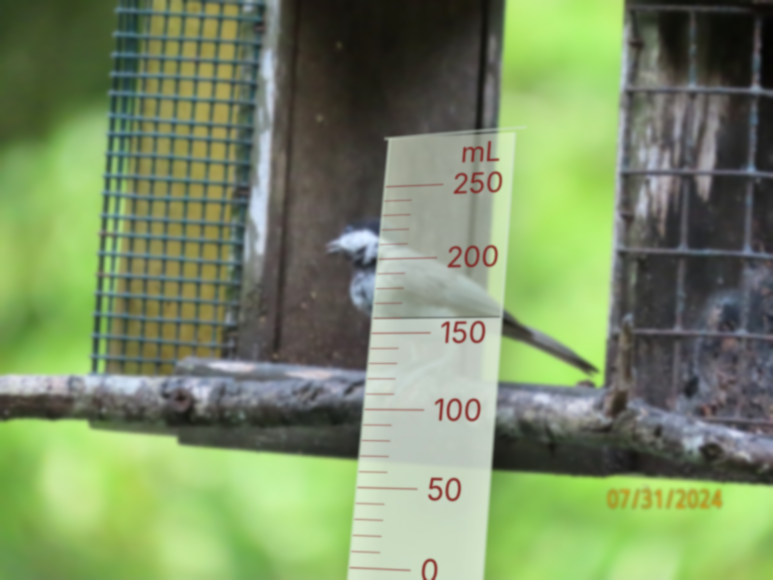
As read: 160 mL
